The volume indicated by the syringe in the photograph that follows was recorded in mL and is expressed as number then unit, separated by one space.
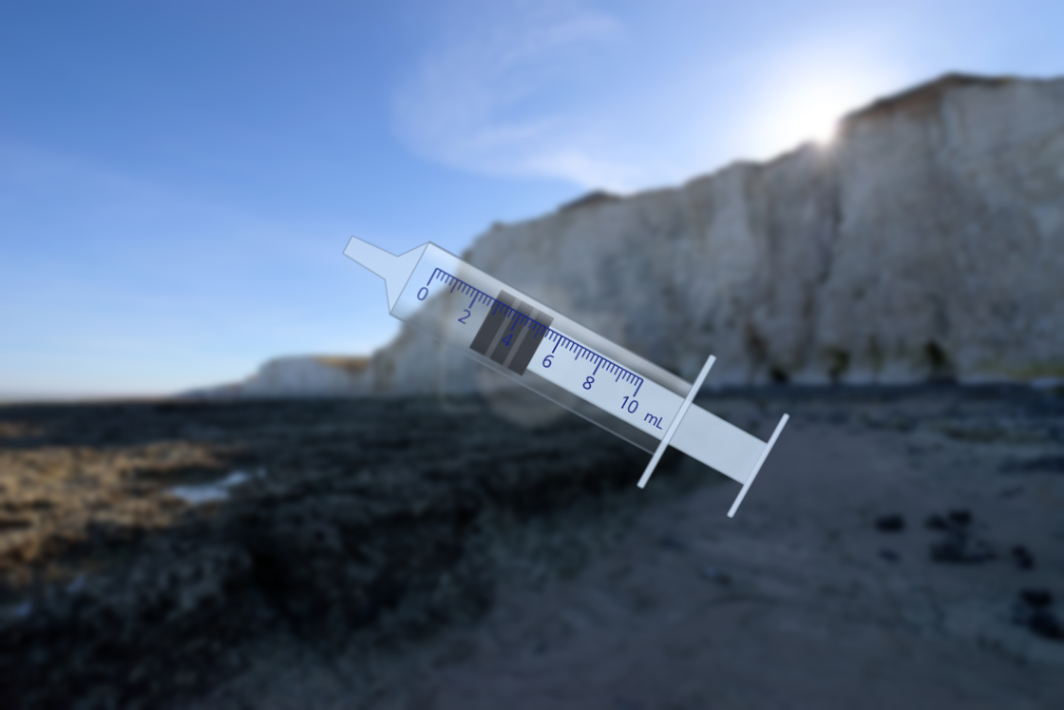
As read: 2.8 mL
